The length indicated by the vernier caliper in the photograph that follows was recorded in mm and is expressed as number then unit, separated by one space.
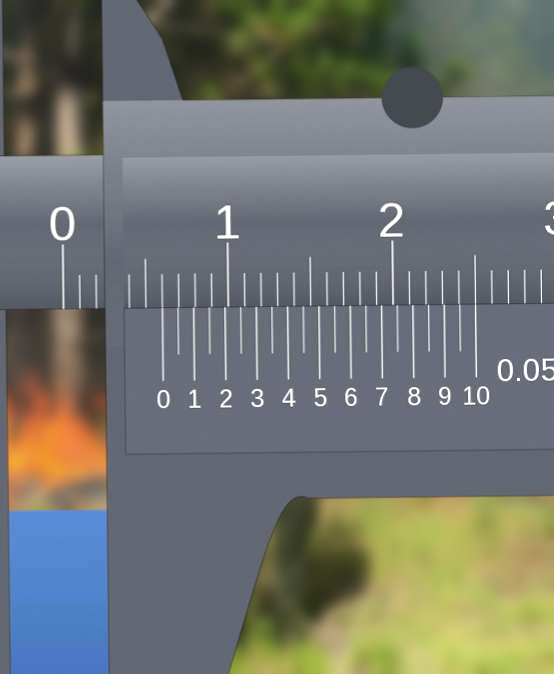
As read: 6.0 mm
